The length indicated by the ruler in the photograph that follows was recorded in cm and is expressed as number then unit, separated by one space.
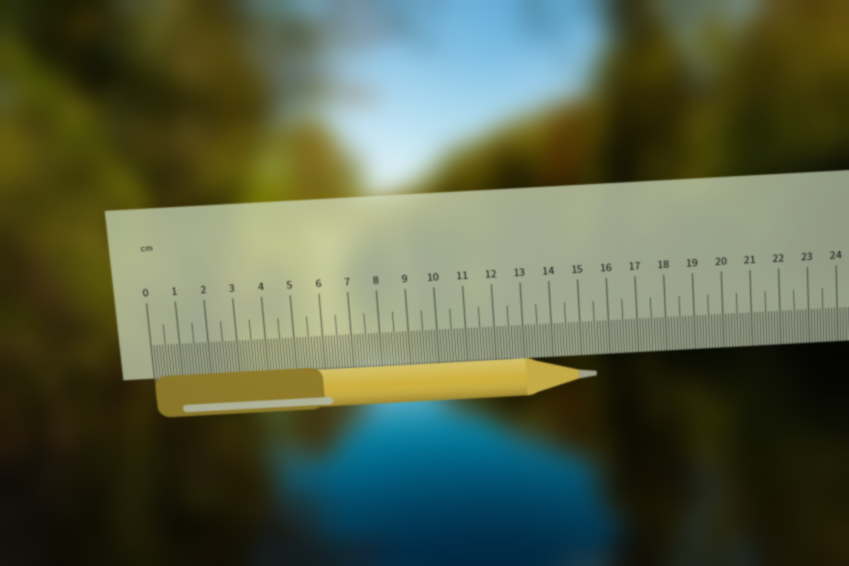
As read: 15.5 cm
